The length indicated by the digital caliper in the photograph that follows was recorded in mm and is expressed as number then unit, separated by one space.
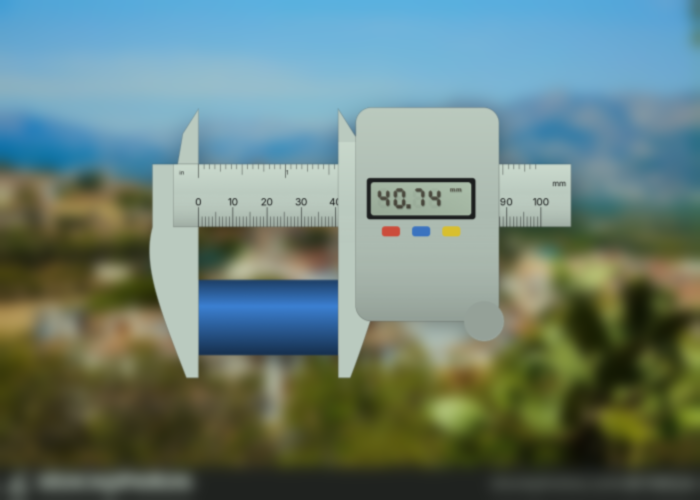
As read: 40.74 mm
